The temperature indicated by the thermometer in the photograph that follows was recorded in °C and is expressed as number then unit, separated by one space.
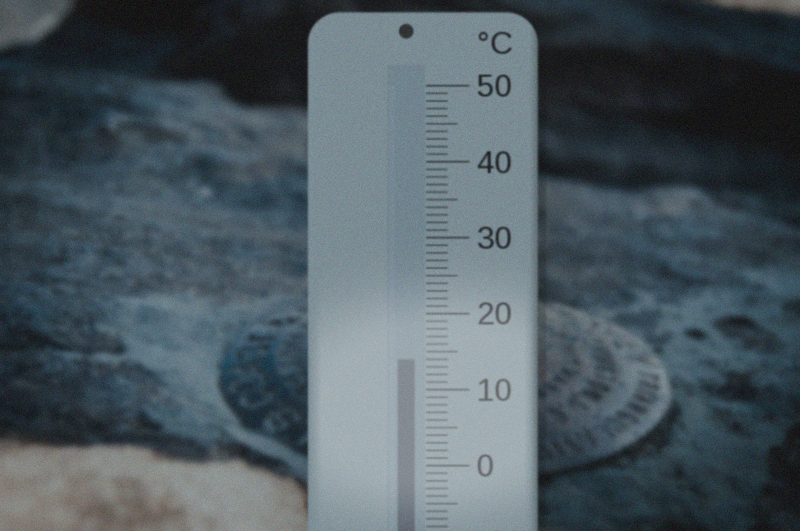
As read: 14 °C
